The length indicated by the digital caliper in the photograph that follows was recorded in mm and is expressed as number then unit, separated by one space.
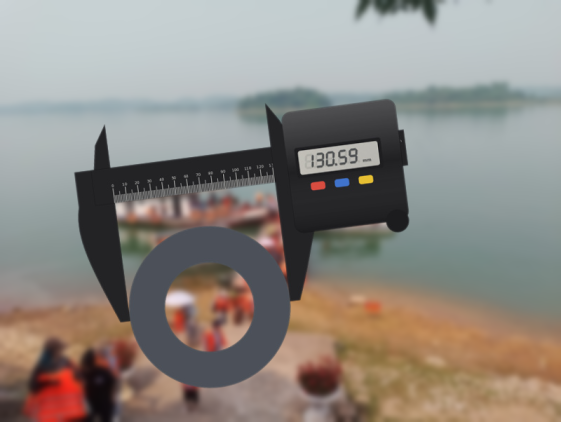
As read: 130.59 mm
